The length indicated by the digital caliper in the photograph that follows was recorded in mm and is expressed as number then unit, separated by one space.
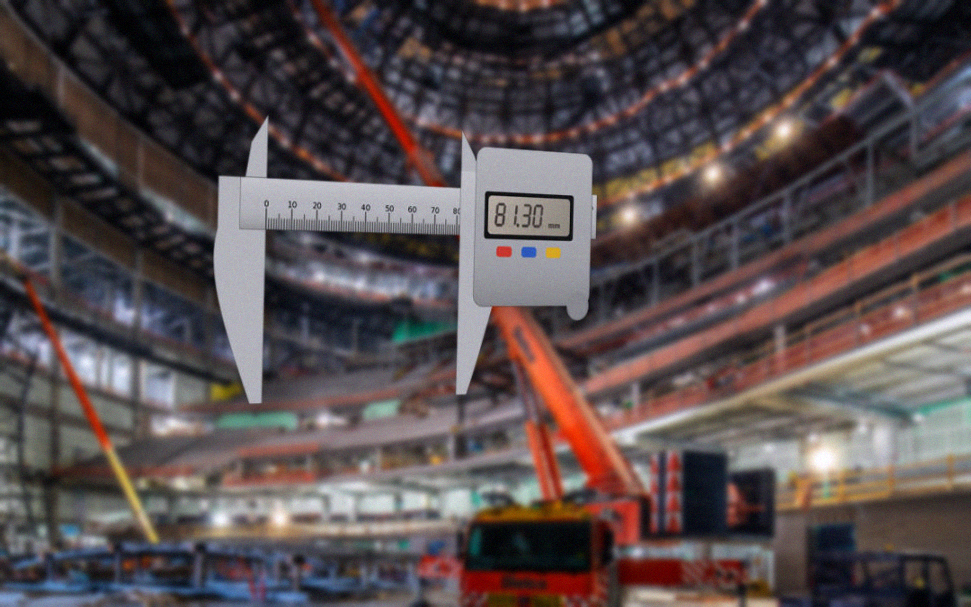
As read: 81.30 mm
